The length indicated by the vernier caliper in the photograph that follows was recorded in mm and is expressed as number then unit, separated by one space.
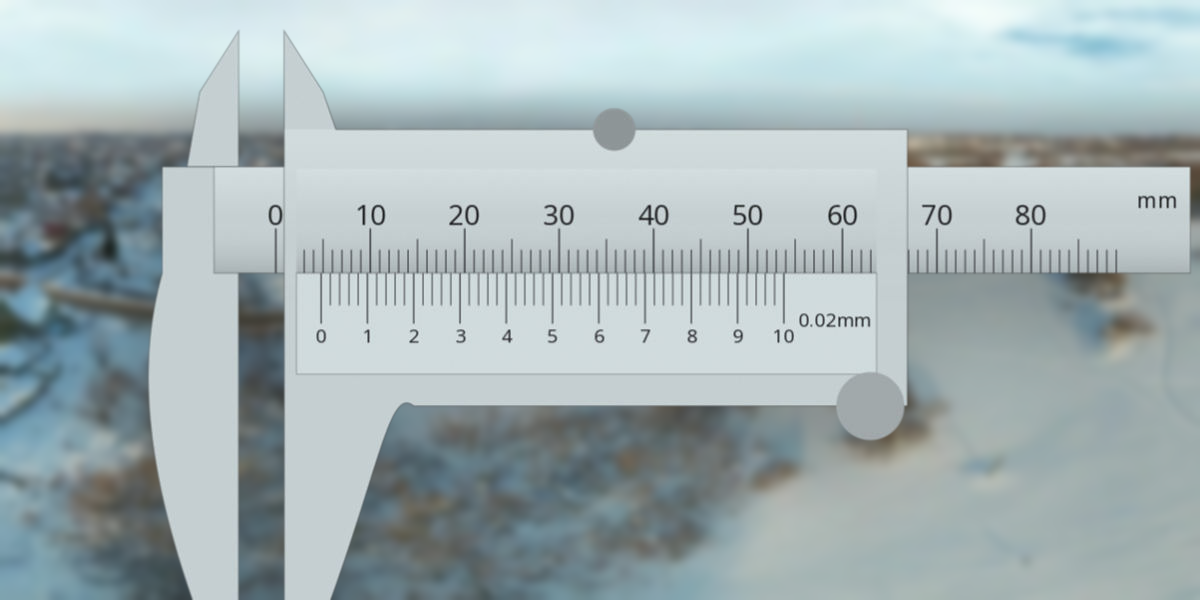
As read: 4.8 mm
